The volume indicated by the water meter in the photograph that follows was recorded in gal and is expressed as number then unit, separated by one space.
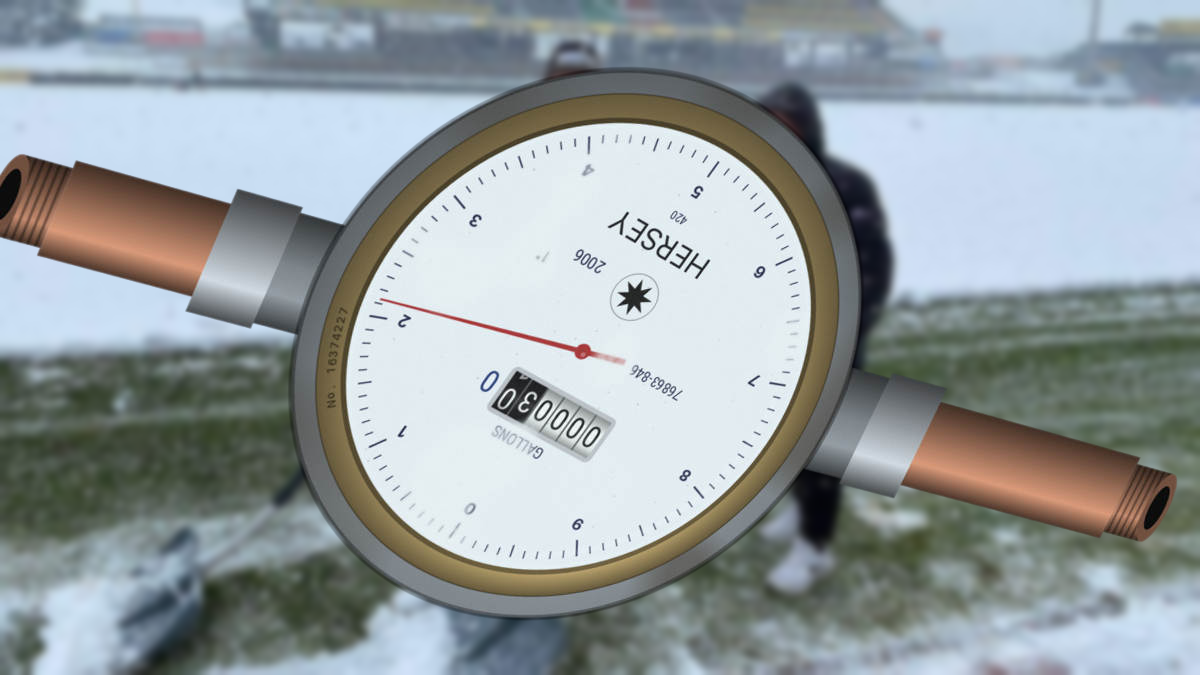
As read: 302.1 gal
